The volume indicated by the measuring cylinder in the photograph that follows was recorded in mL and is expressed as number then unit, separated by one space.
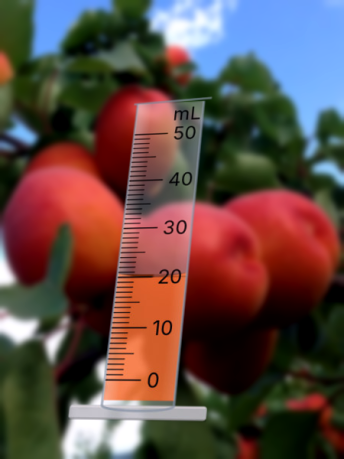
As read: 20 mL
